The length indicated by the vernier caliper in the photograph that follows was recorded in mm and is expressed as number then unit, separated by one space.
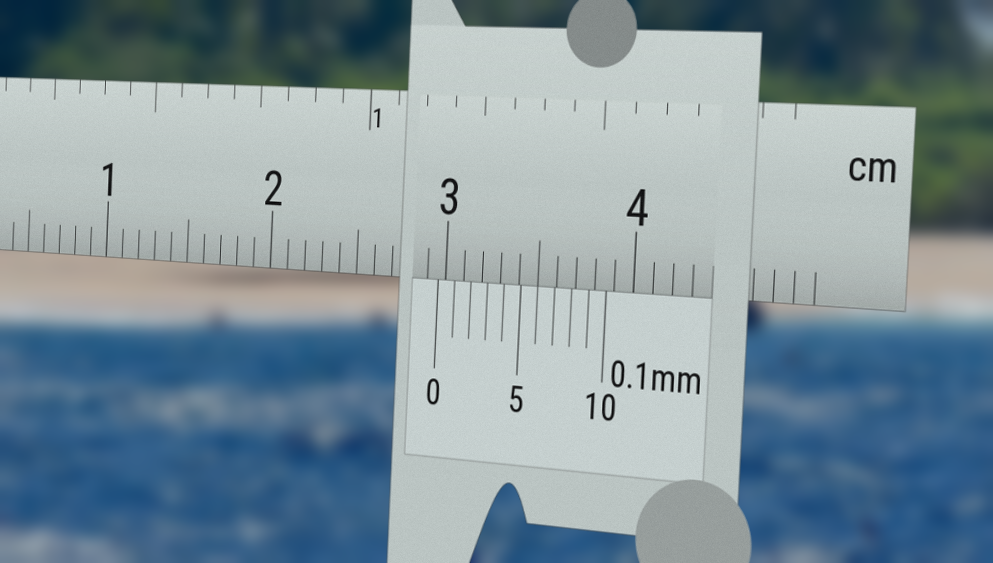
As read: 29.6 mm
